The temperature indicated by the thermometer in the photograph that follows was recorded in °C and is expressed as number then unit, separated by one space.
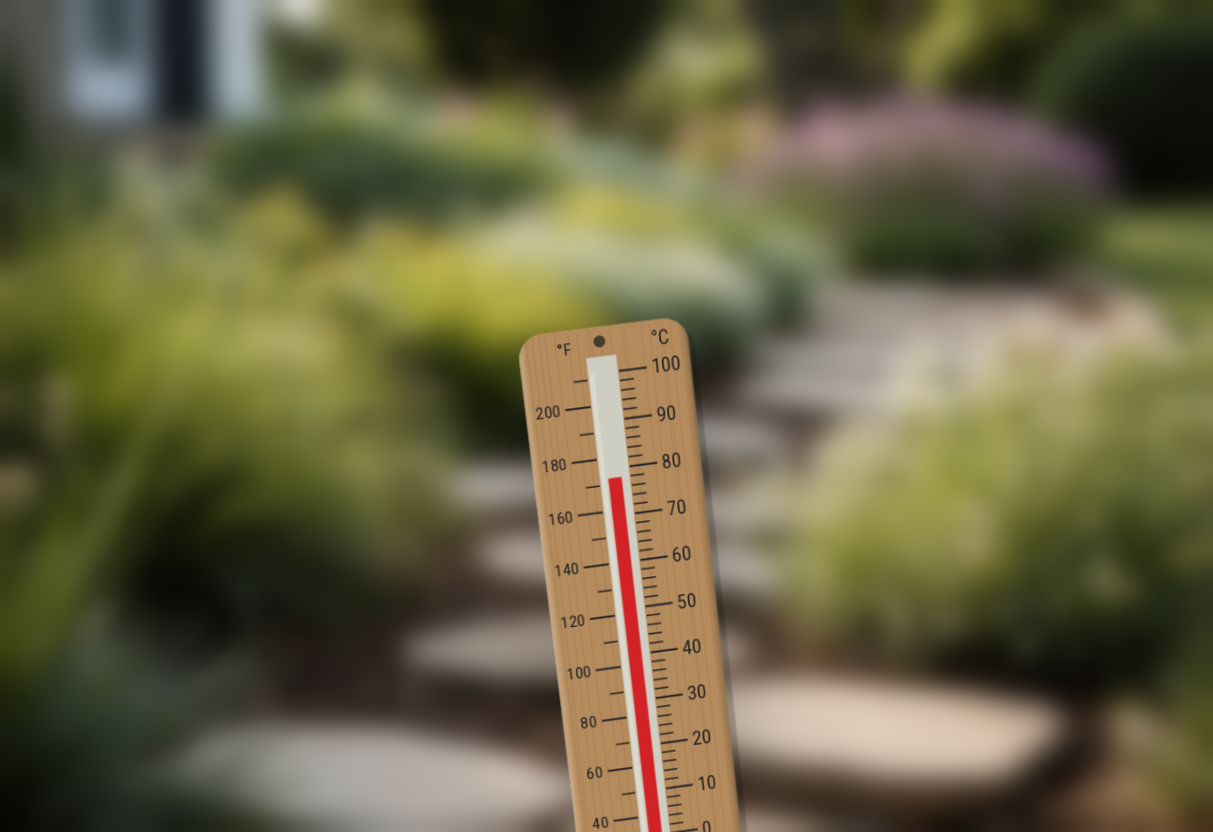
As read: 78 °C
